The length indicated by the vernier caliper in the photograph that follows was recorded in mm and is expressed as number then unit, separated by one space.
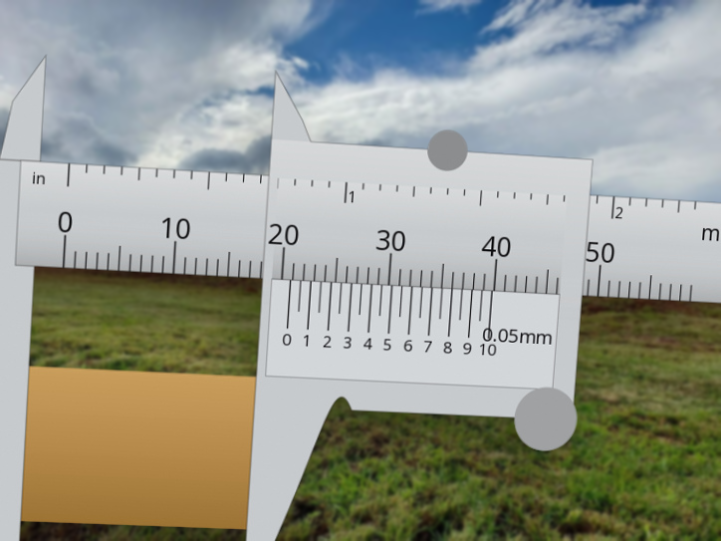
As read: 20.8 mm
